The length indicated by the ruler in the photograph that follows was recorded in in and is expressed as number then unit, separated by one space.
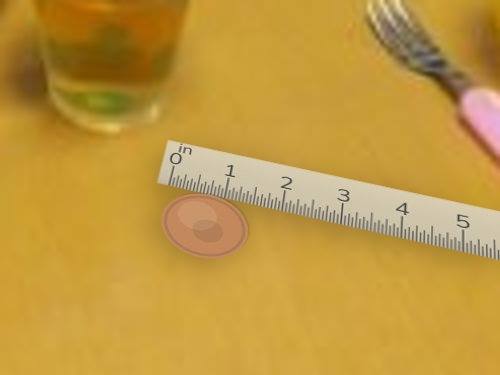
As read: 1.5 in
